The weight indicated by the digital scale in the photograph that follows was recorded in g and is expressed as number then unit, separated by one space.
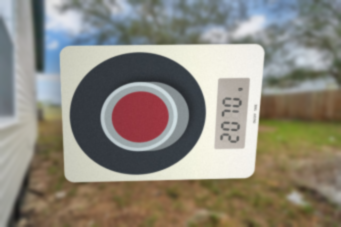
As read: 2070 g
